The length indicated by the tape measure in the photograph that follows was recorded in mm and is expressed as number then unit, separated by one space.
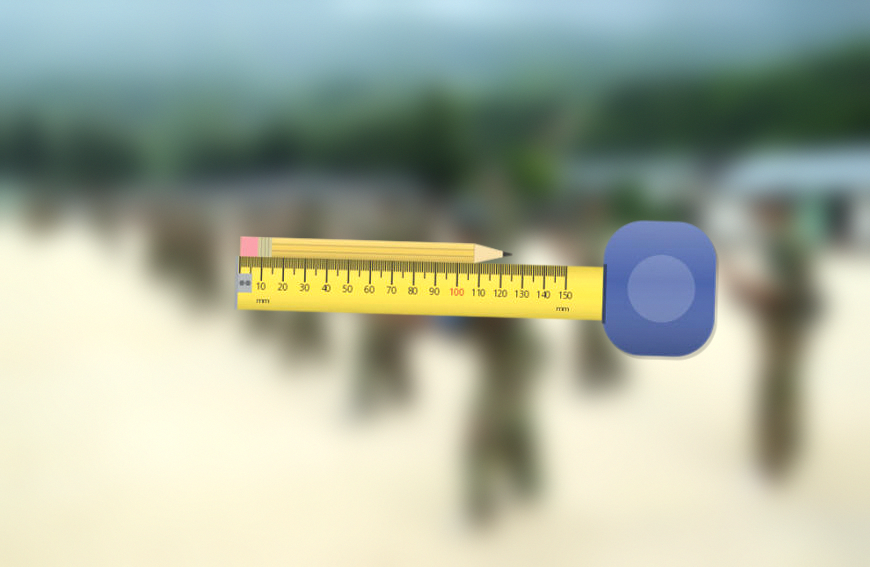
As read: 125 mm
